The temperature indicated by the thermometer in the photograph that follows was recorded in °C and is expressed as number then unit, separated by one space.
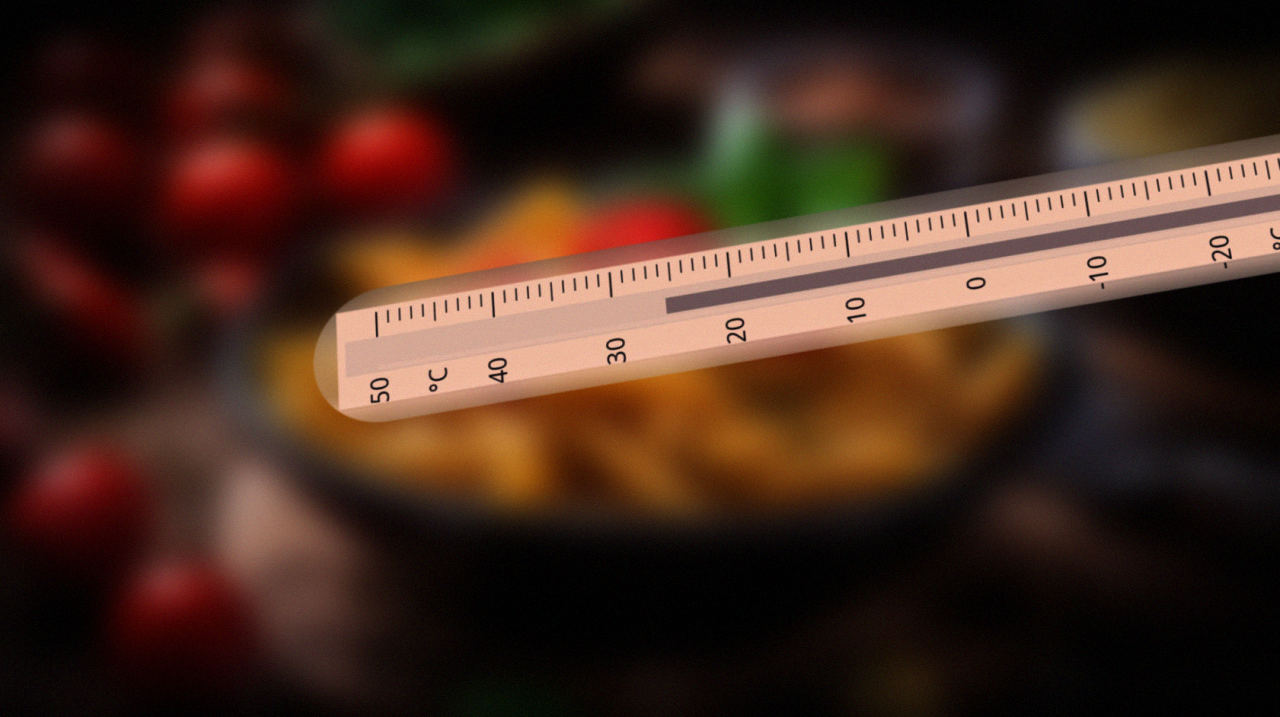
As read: 25.5 °C
